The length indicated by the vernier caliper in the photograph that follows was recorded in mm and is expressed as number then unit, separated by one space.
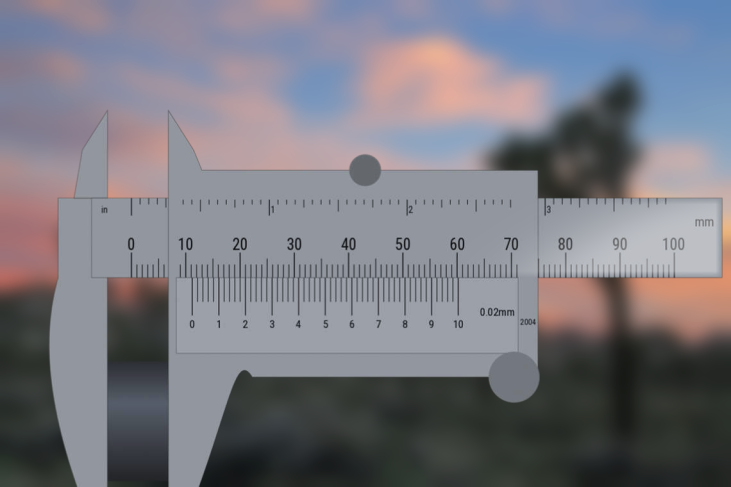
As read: 11.2 mm
